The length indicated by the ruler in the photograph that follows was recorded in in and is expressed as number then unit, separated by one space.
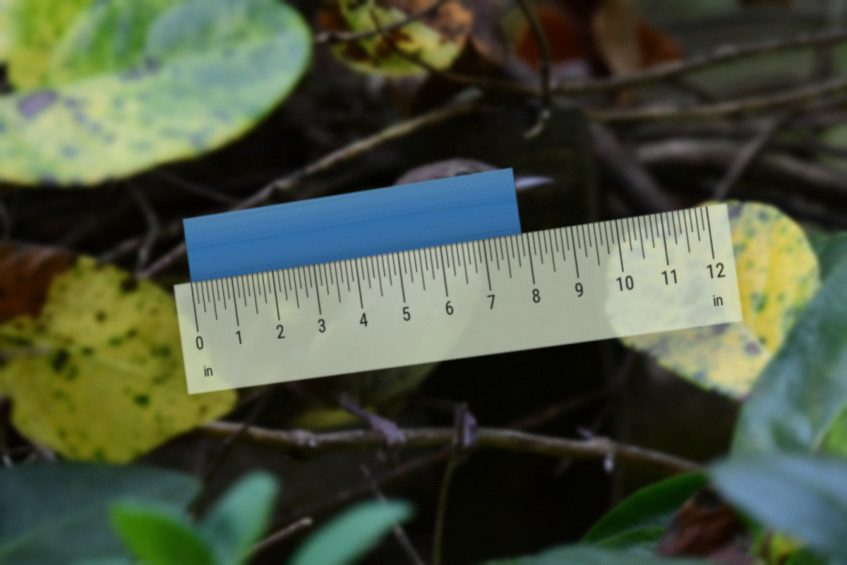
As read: 7.875 in
